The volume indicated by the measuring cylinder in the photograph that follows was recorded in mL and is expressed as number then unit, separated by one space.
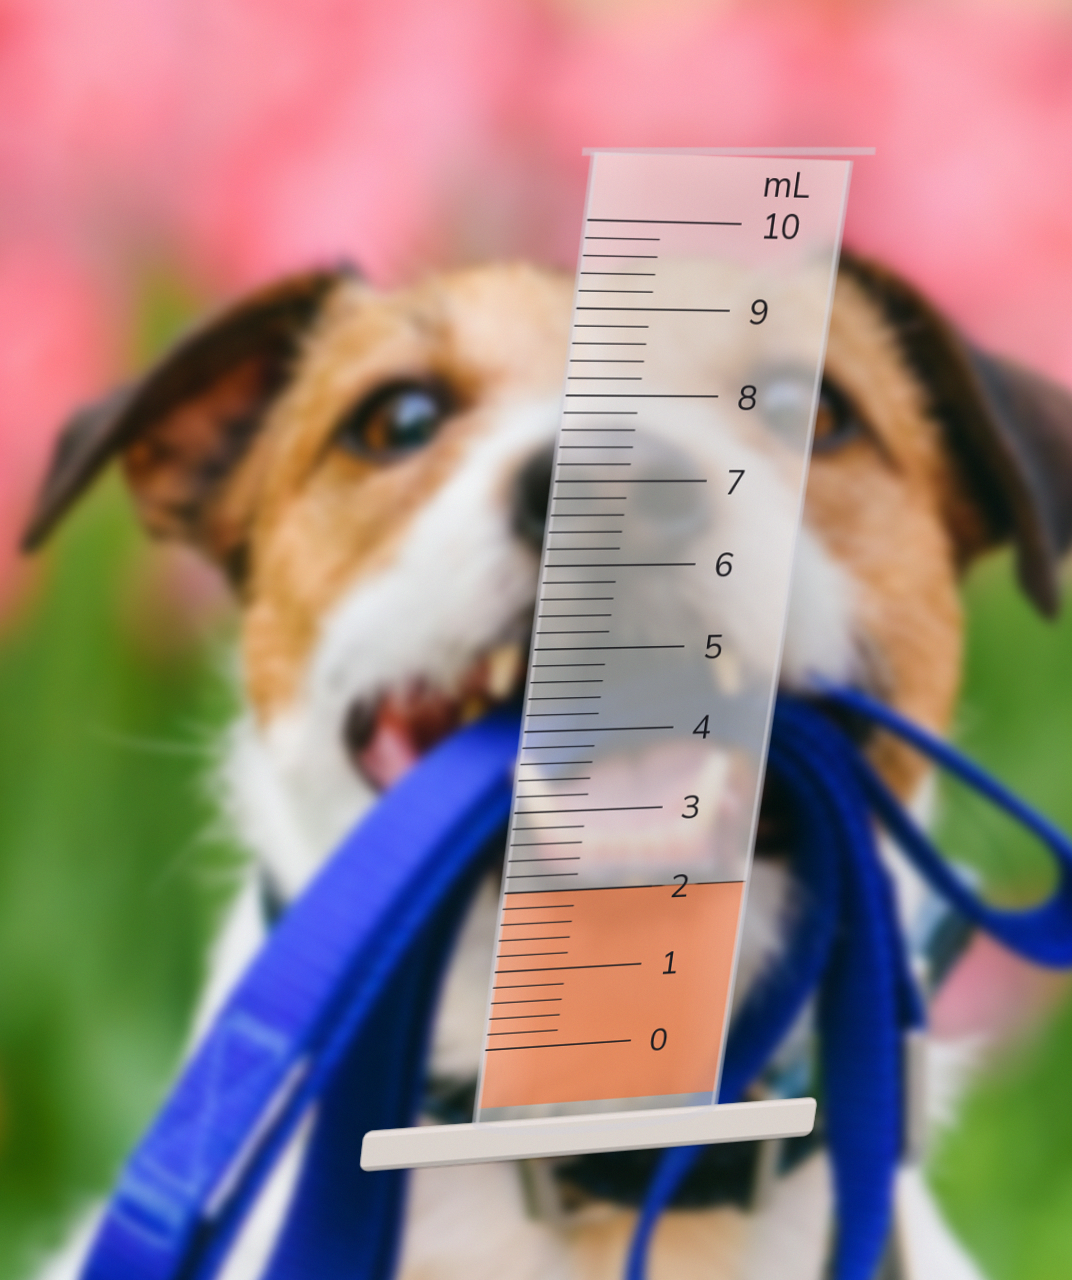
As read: 2 mL
